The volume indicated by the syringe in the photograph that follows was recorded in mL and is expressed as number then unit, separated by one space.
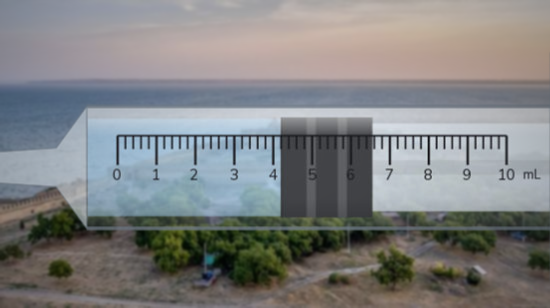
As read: 4.2 mL
